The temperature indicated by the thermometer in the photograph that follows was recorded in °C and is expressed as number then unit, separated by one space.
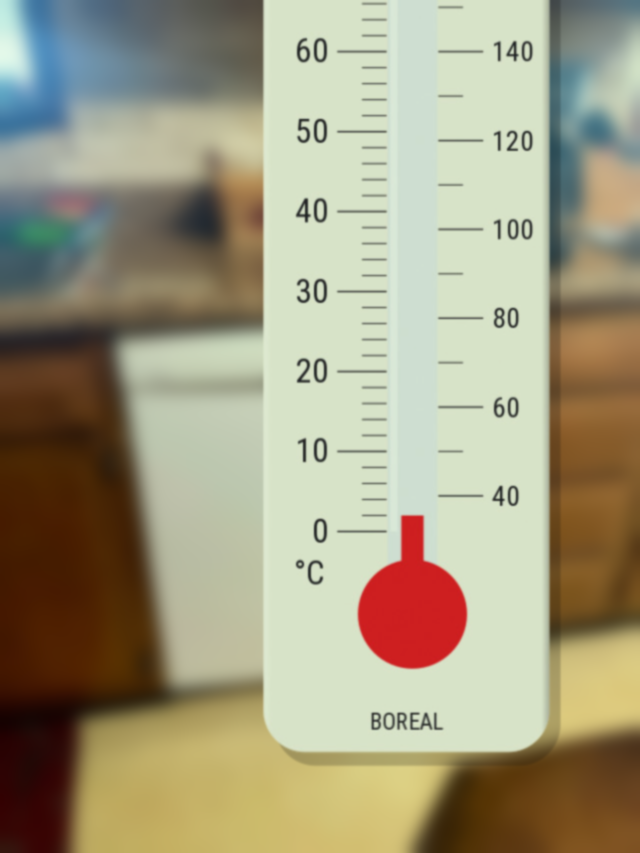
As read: 2 °C
